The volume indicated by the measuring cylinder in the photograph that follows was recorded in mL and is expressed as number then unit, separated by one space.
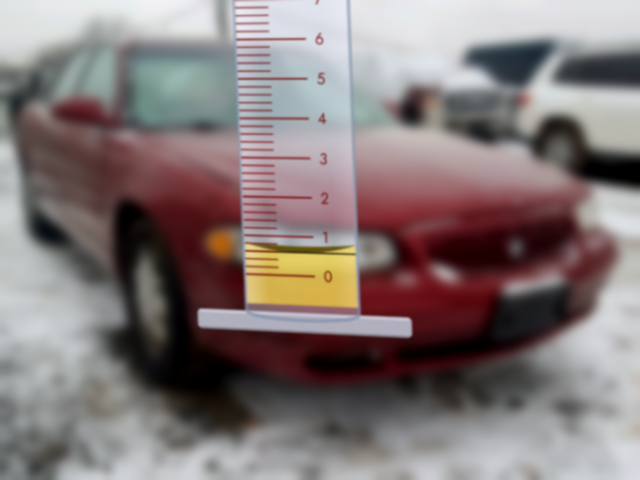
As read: 0.6 mL
